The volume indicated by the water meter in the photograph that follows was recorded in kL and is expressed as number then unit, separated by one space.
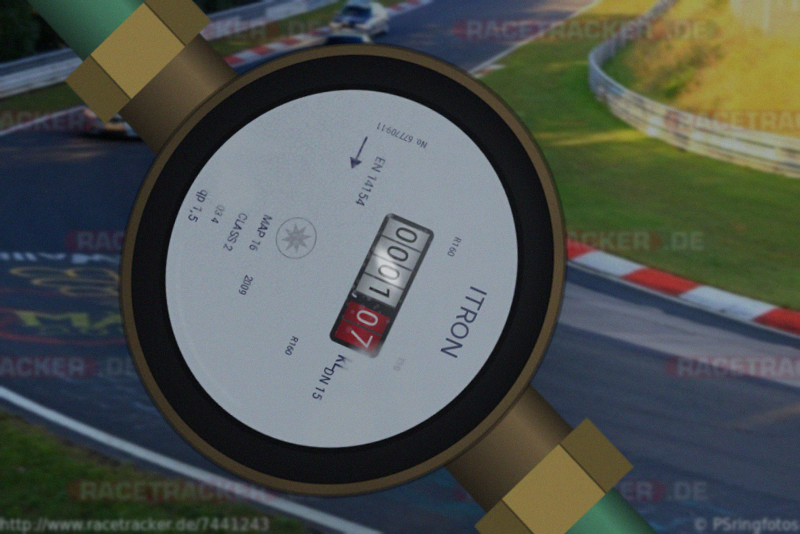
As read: 1.07 kL
